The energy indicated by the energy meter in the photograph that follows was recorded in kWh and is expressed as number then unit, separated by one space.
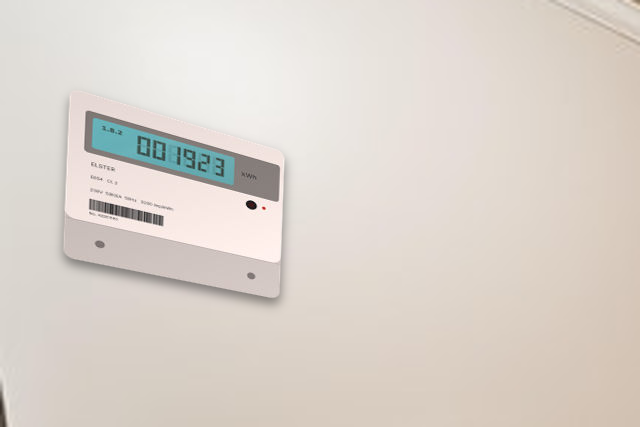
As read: 1923 kWh
